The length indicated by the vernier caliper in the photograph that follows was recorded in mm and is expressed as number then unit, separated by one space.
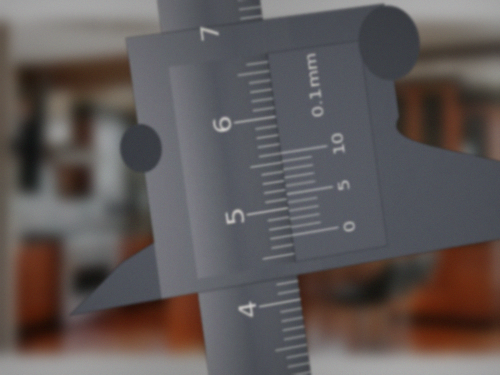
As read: 47.0 mm
